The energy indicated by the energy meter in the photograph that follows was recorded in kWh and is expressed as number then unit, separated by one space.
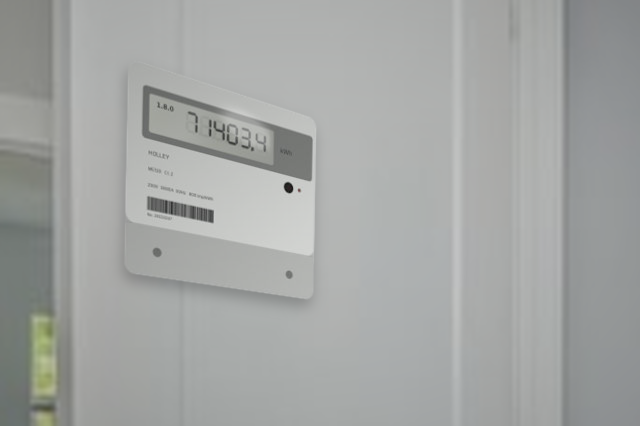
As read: 71403.4 kWh
